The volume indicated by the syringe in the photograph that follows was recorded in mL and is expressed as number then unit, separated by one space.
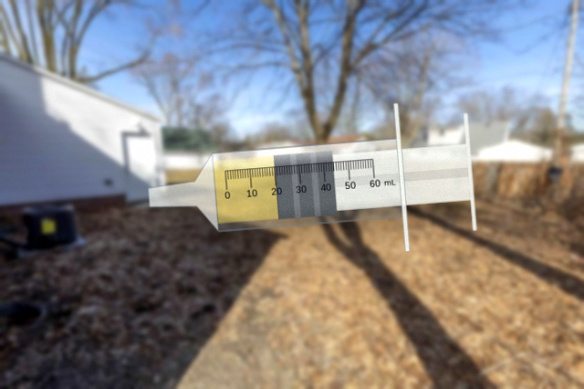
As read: 20 mL
